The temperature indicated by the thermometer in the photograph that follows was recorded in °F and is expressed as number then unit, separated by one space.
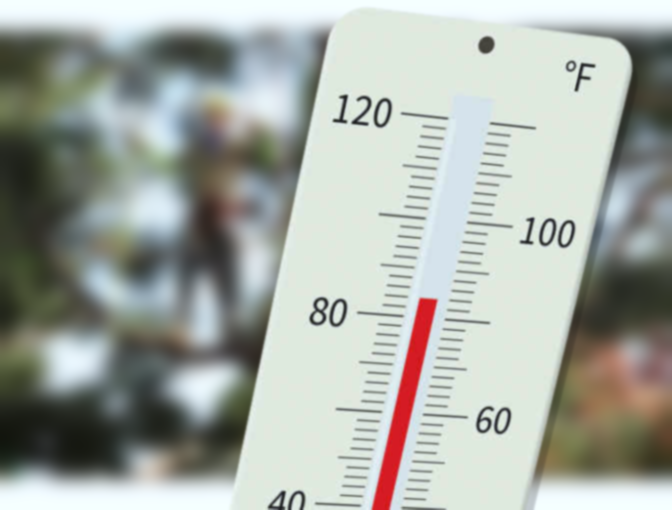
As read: 84 °F
